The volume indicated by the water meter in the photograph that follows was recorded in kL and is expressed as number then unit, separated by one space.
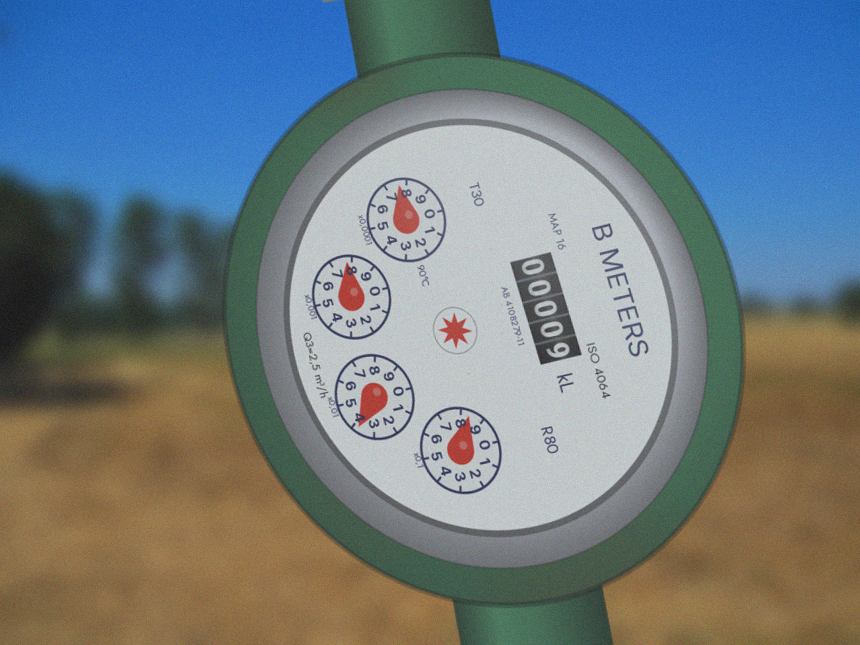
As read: 9.8377 kL
